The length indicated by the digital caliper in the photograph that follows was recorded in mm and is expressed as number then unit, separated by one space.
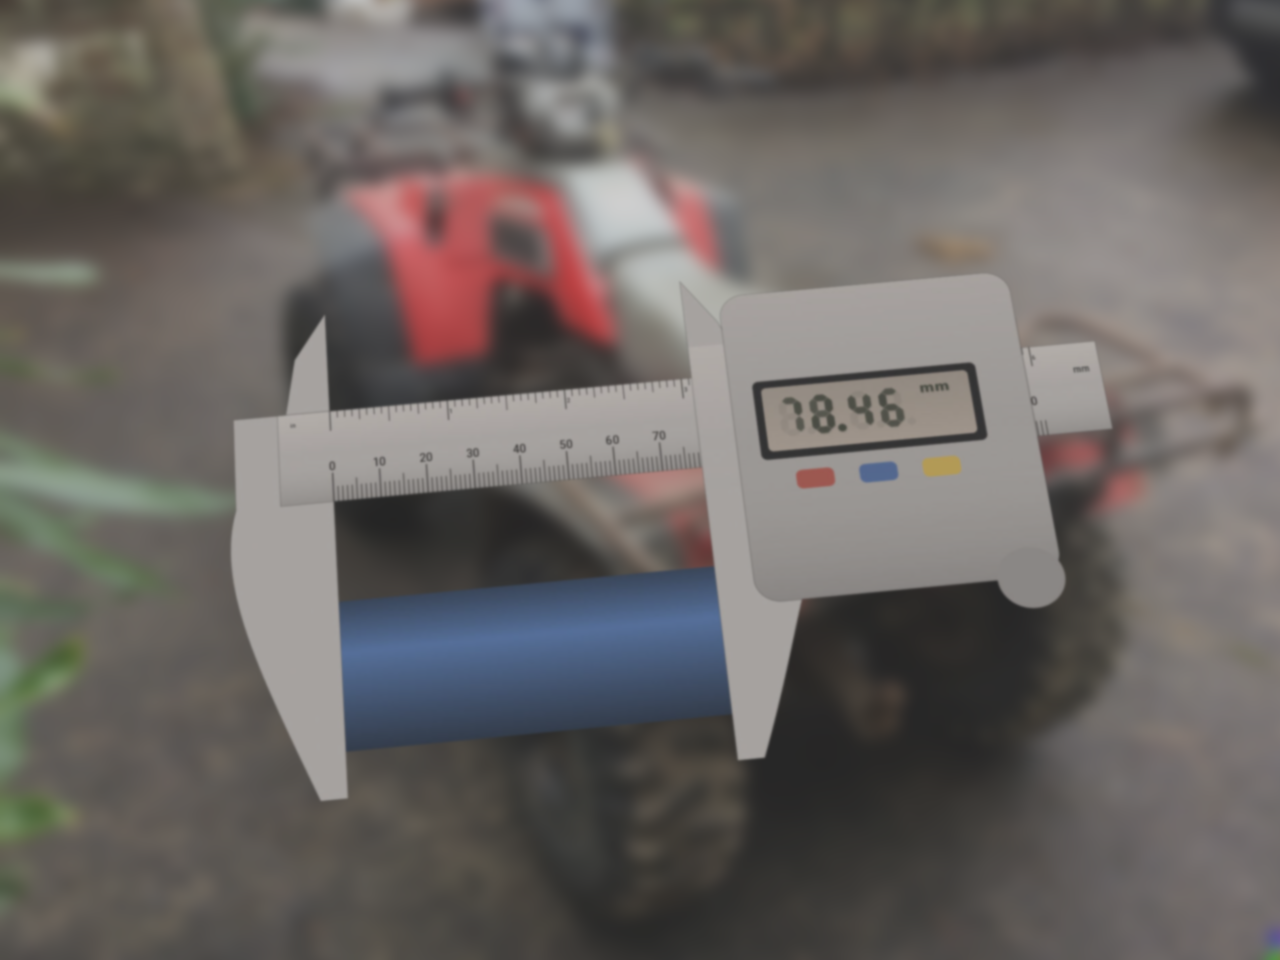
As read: 78.46 mm
